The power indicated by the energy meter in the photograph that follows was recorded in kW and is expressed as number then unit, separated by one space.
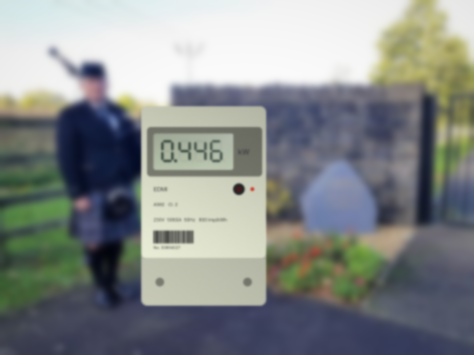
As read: 0.446 kW
